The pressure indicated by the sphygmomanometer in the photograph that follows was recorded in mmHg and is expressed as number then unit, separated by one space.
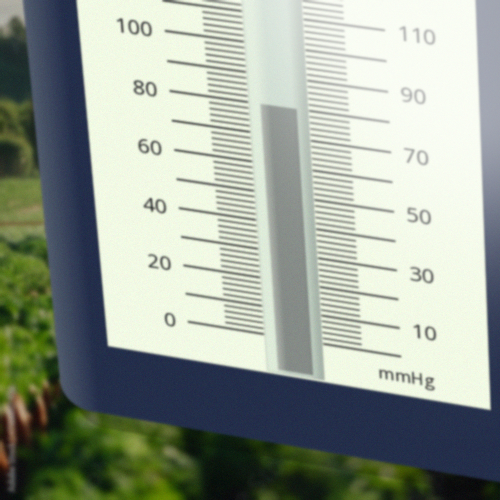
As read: 80 mmHg
